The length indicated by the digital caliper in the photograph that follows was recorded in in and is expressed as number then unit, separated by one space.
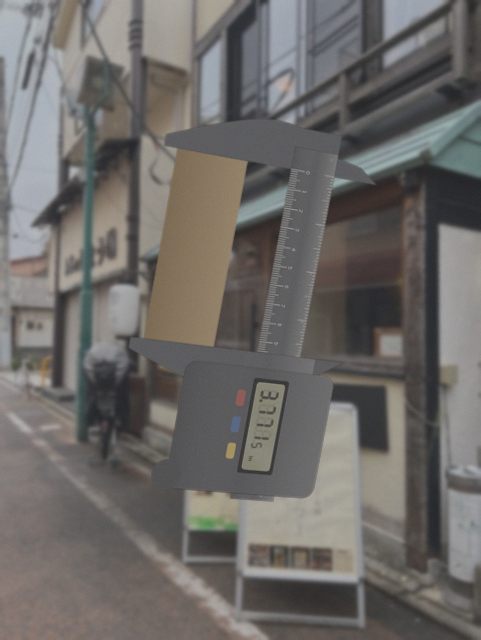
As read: 3.7715 in
